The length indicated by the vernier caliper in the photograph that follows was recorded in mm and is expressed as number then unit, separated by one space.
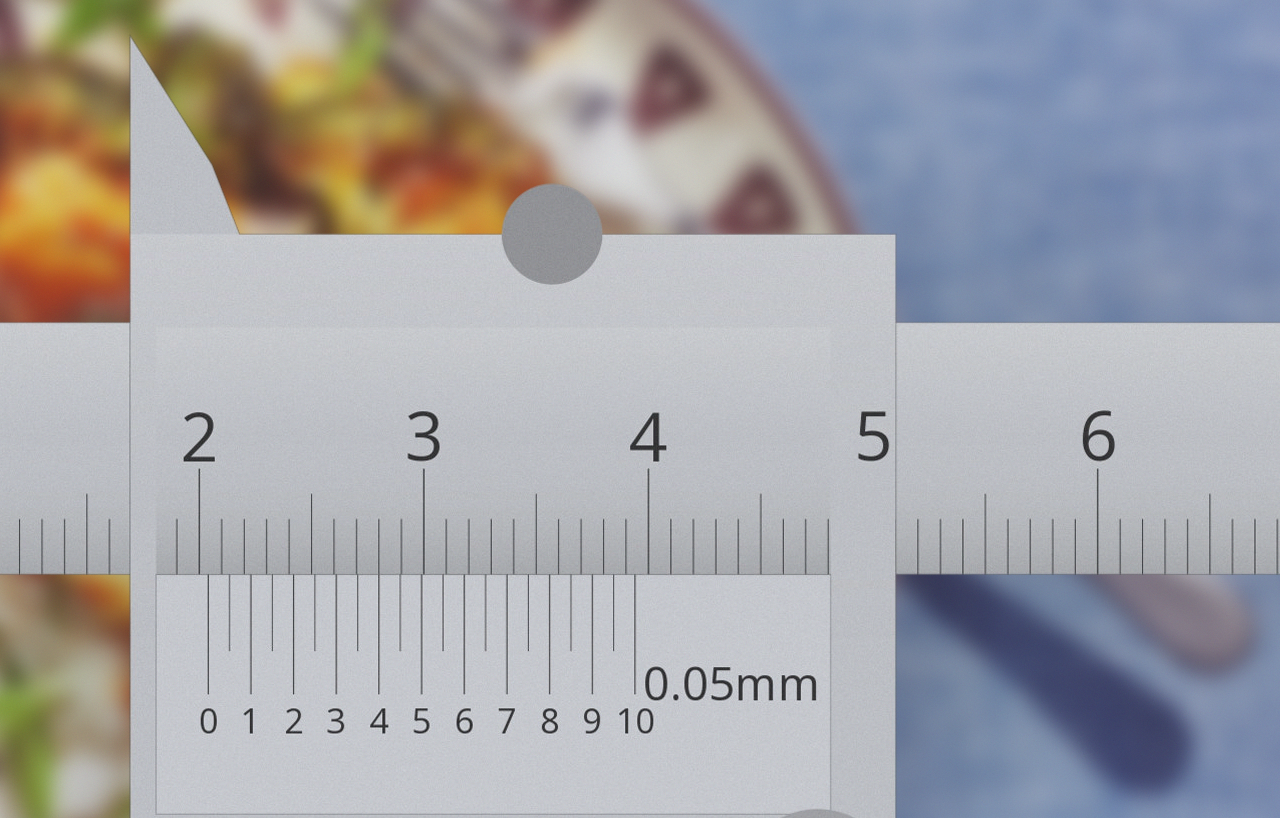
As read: 20.4 mm
